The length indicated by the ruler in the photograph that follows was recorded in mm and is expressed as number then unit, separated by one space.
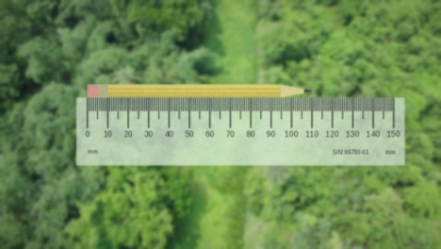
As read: 110 mm
